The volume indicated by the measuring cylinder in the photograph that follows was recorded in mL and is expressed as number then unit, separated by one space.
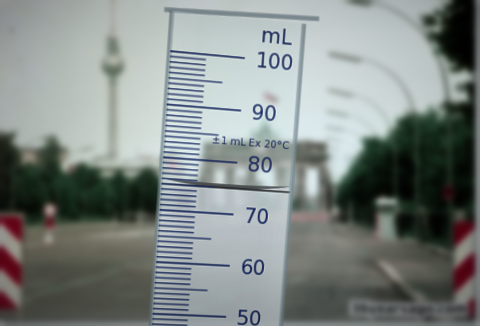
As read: 75 mL
